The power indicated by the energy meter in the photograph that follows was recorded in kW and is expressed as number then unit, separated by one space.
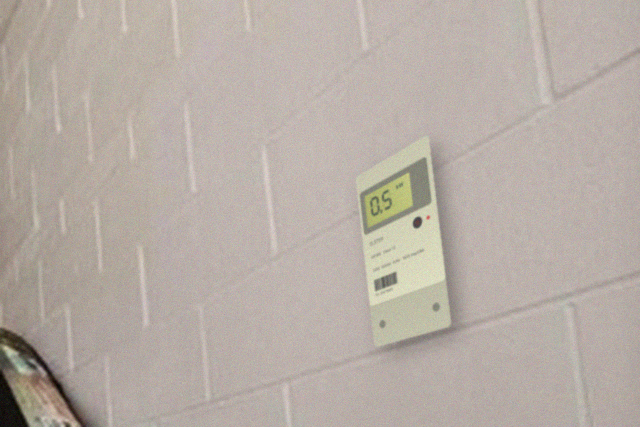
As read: 0.5 kW
